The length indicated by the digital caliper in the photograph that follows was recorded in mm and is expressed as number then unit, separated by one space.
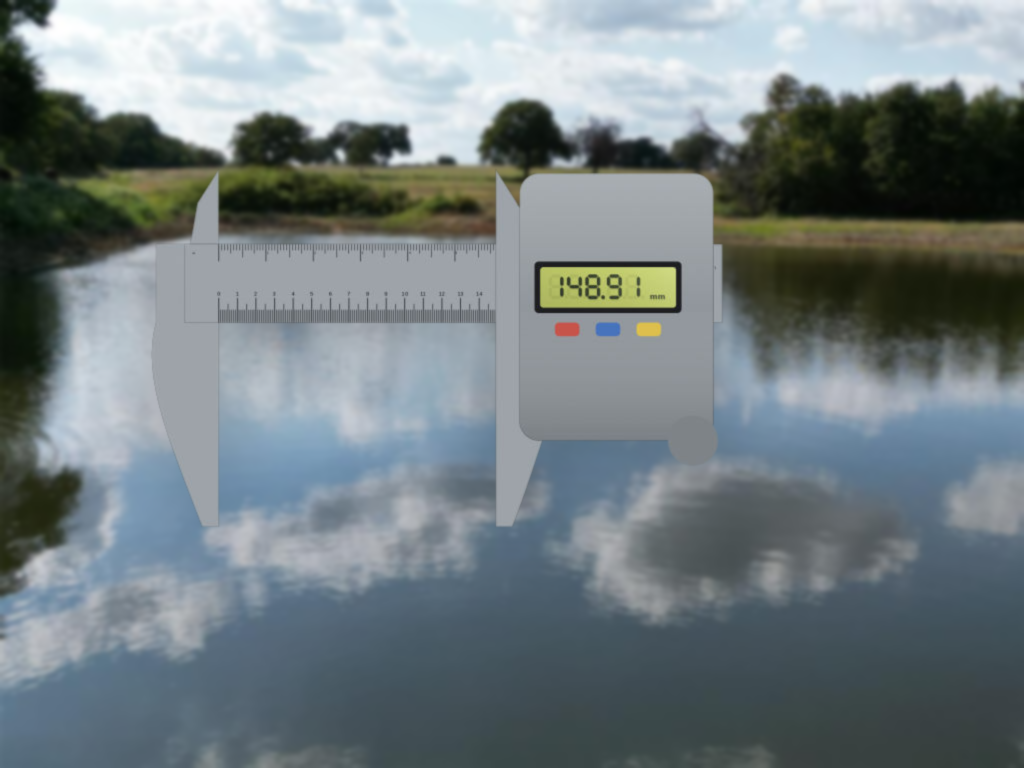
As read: 148.91 mm
